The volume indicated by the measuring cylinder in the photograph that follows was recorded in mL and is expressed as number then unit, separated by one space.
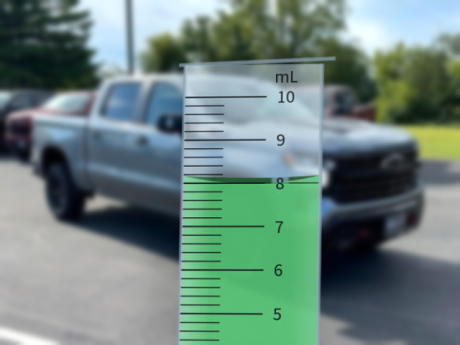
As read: 8 mL
